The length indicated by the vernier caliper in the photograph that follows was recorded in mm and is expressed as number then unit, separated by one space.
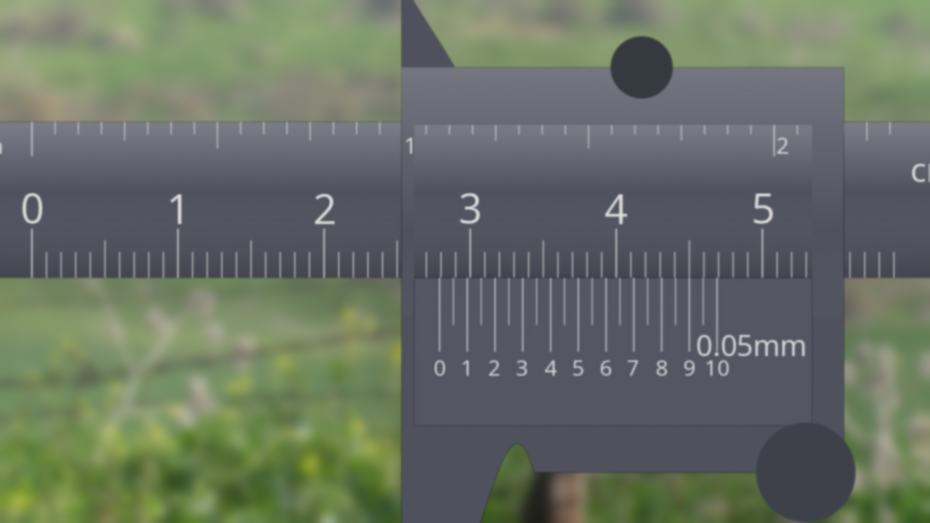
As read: 27.9 mm
